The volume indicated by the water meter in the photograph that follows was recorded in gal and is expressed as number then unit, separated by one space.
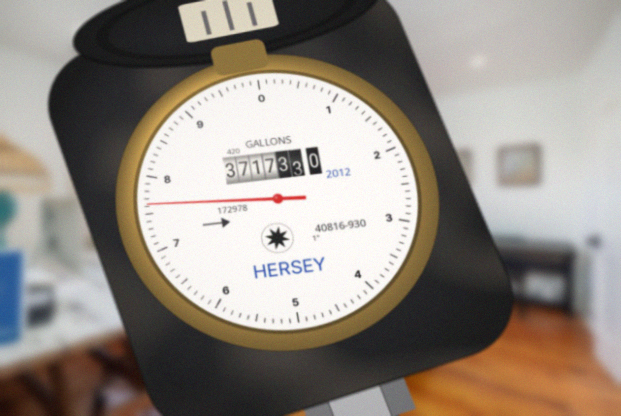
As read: 3717327.6 gal
